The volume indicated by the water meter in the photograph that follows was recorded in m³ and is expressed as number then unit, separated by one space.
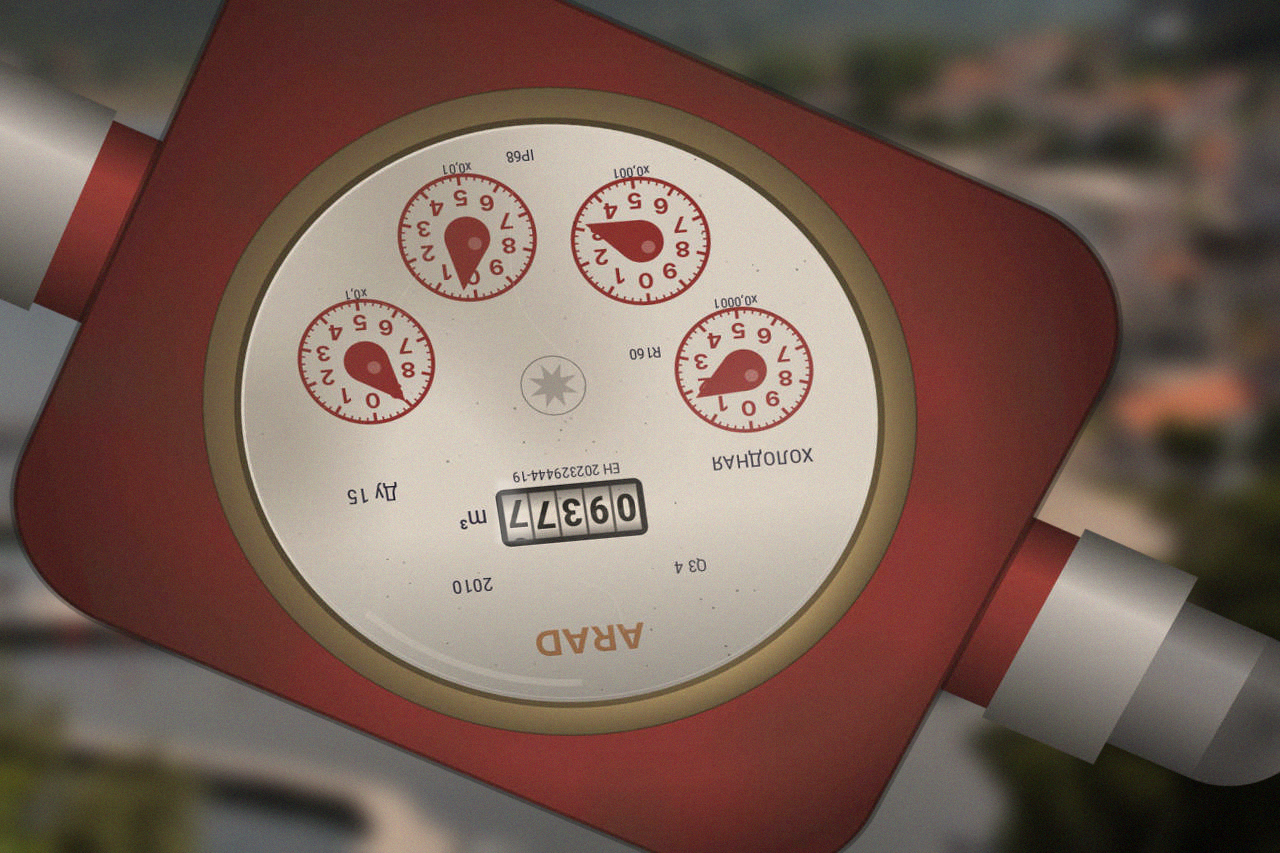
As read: 9376.9031 m³
